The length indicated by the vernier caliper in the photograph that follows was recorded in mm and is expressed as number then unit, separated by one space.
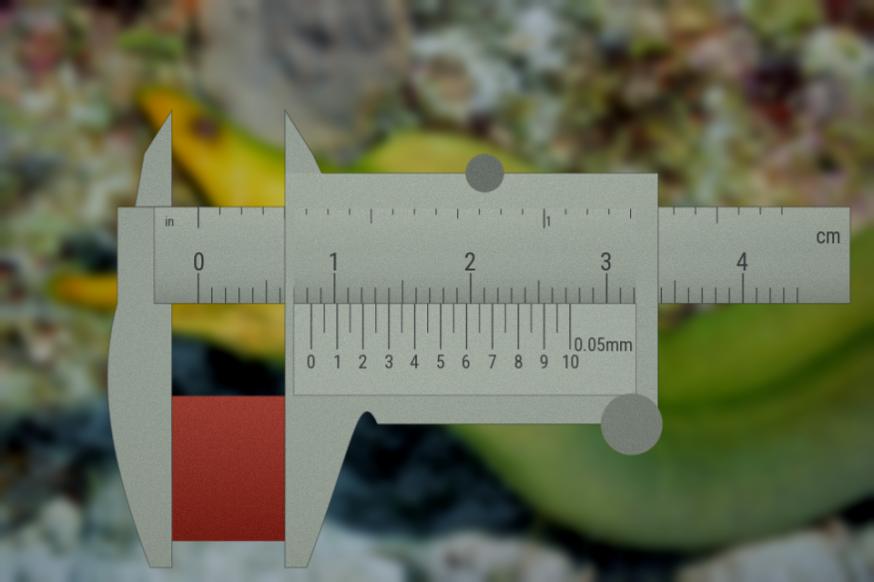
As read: 8.3 mm
